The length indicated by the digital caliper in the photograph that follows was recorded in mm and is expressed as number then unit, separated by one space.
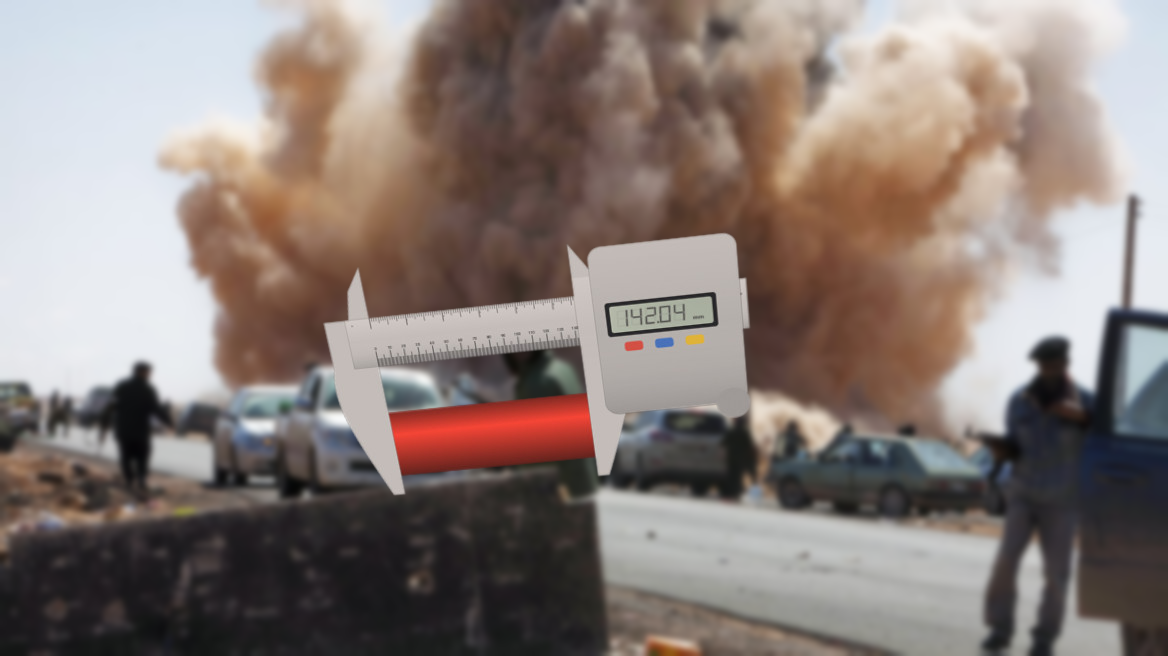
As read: 142.04 mm
